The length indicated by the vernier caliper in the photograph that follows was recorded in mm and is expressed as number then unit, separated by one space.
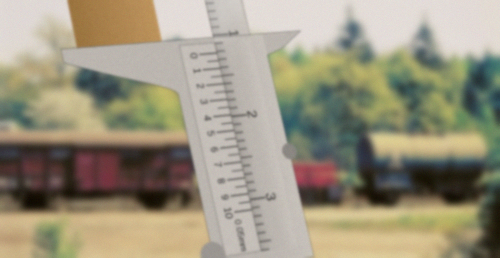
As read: 12.2 mm
